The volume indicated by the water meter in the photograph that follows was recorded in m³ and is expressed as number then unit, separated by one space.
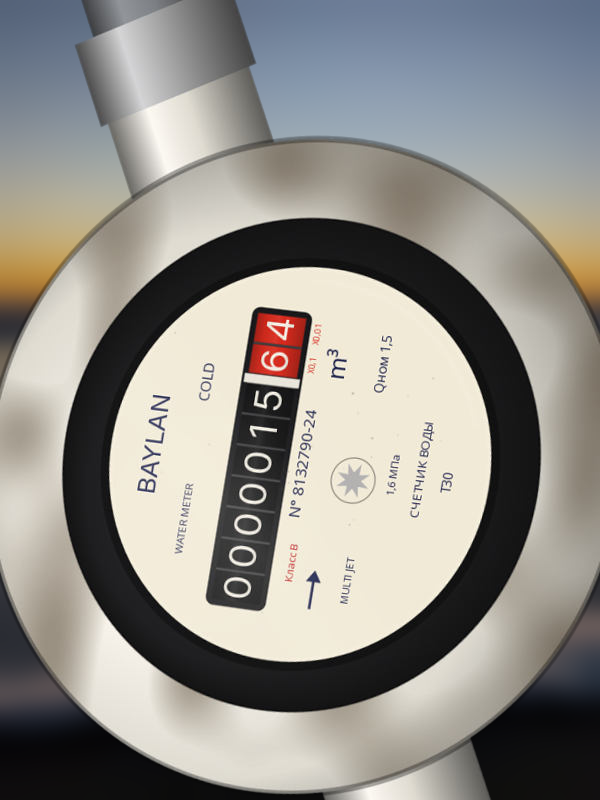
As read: 15.64 m³
